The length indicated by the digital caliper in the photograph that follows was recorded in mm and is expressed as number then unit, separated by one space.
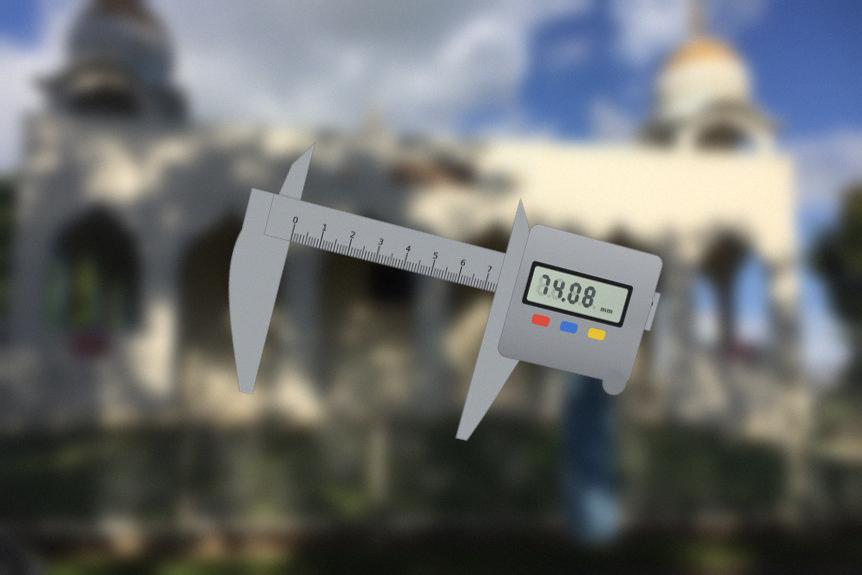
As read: 74.08 mm
